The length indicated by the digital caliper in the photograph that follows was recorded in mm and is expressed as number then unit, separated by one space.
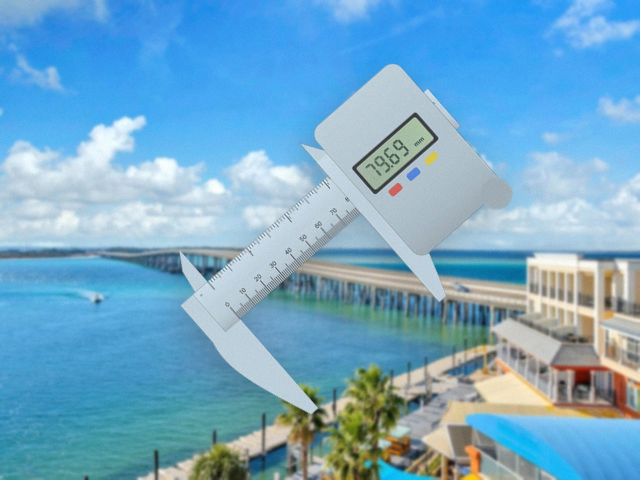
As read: 79.69 mm
